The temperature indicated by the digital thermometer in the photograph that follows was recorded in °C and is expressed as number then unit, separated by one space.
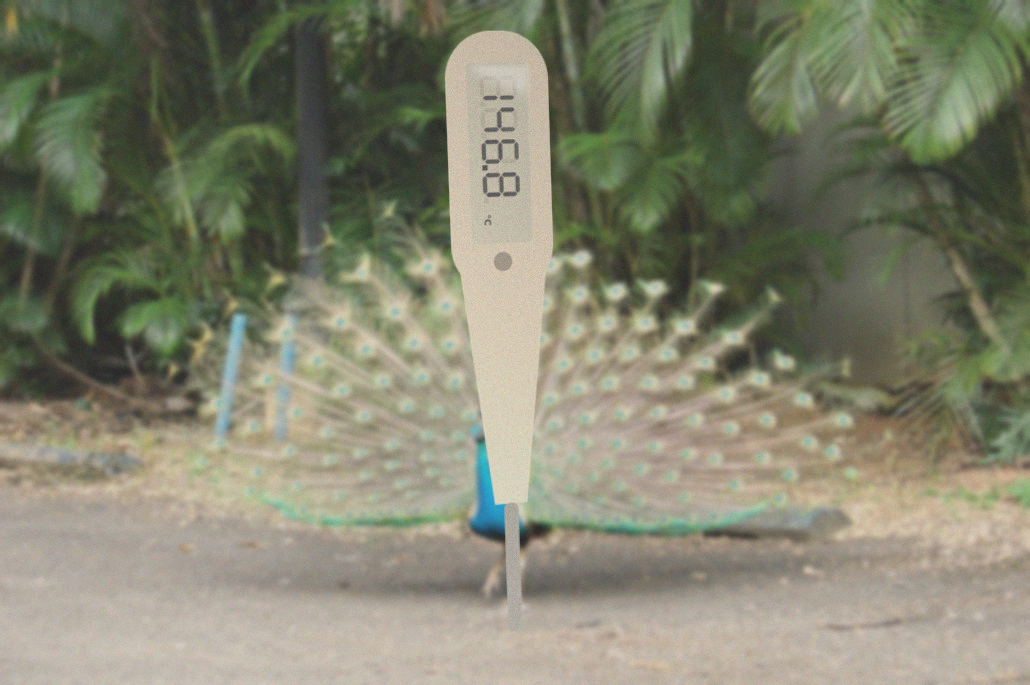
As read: 146.8 °C
